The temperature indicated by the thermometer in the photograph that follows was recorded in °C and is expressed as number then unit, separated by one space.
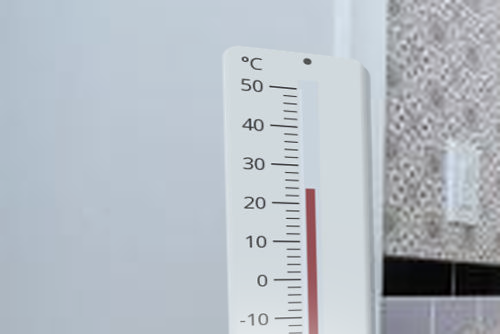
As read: 24 °C
